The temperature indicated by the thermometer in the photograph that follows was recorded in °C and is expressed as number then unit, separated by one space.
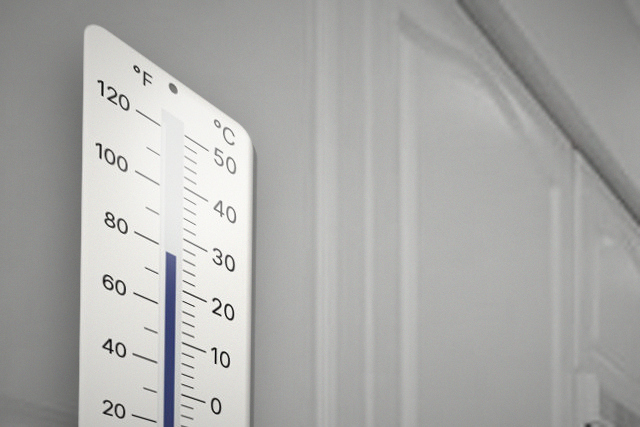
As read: 26 °C
